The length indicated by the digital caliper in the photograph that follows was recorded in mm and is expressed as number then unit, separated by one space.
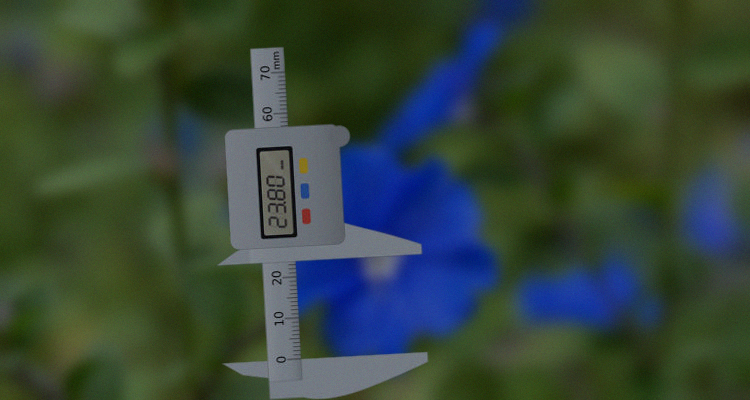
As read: 23.80 mm
